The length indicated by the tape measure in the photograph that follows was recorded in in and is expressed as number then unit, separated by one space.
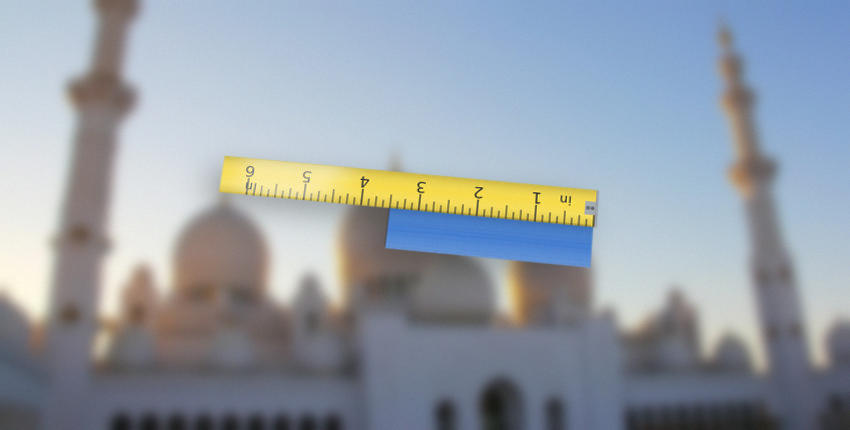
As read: 3.5 in
